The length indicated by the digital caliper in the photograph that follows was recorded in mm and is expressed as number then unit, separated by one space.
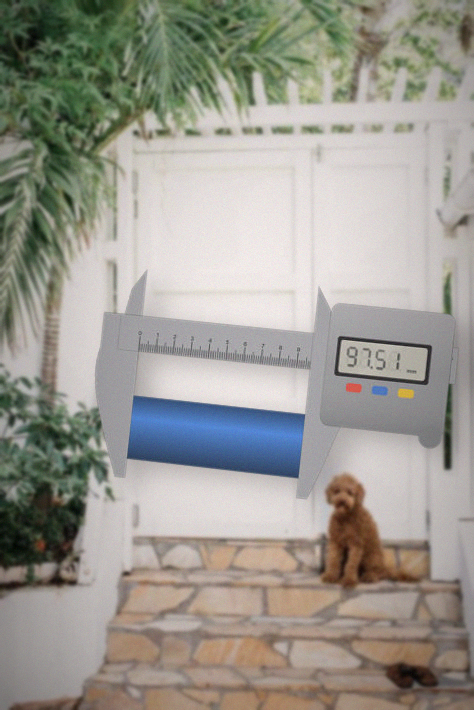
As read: 97.51 mm
